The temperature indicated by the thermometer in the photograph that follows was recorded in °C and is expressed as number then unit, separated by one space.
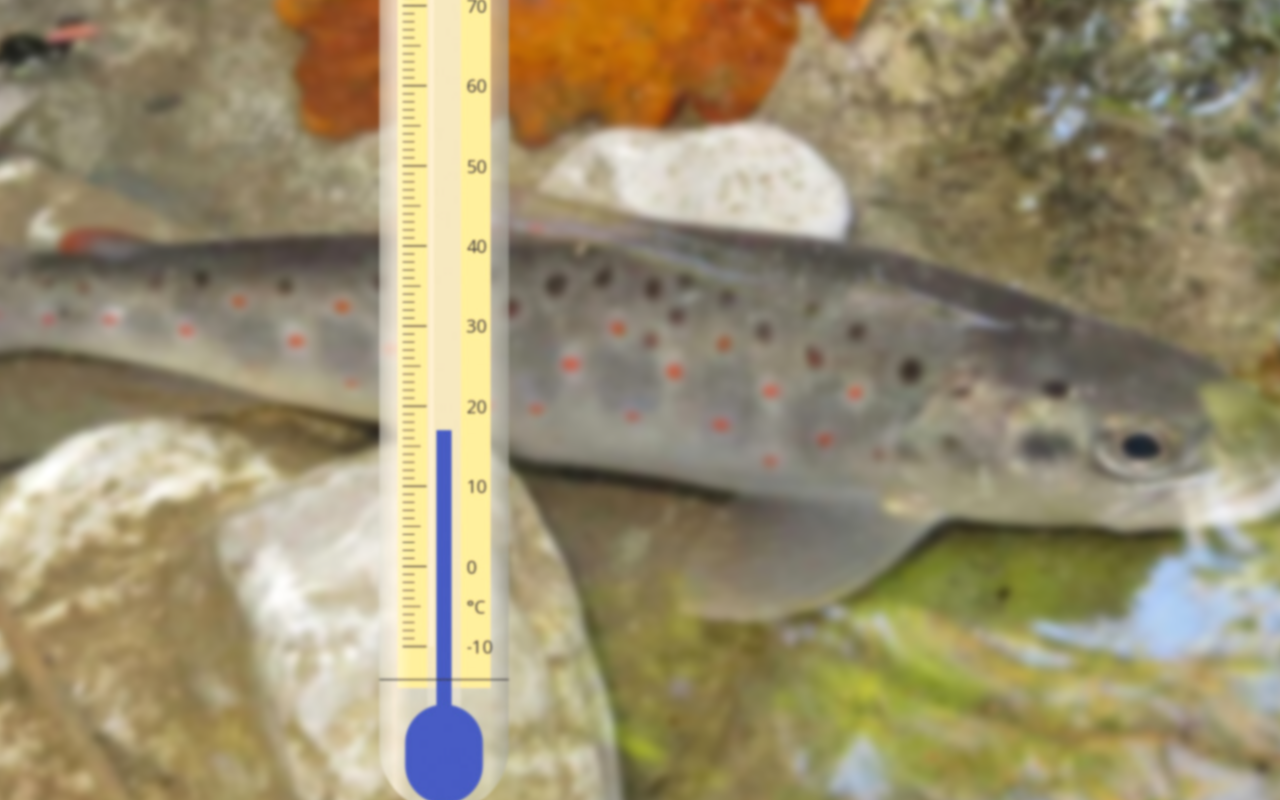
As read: 17 °C
